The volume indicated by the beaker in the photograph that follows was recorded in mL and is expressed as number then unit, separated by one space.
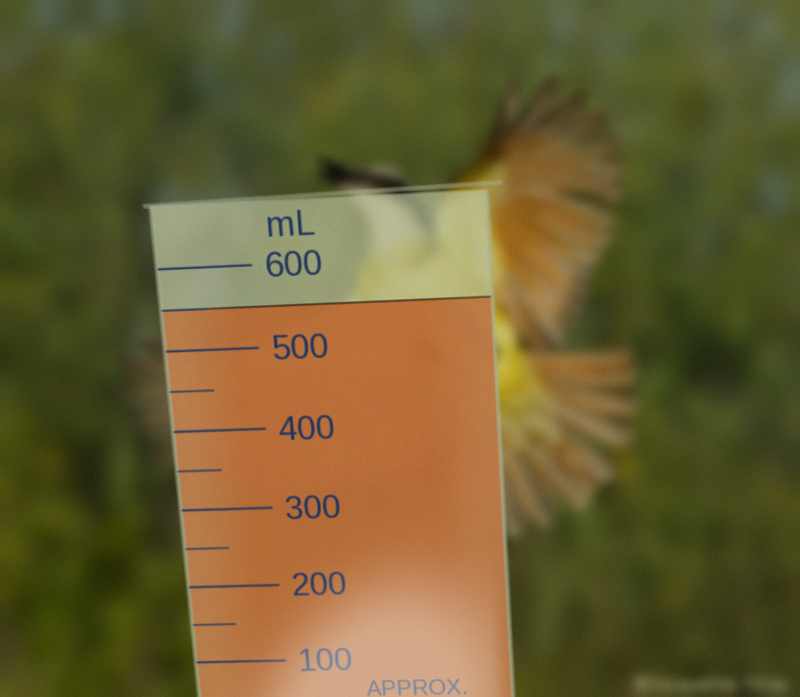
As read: 550 mL
